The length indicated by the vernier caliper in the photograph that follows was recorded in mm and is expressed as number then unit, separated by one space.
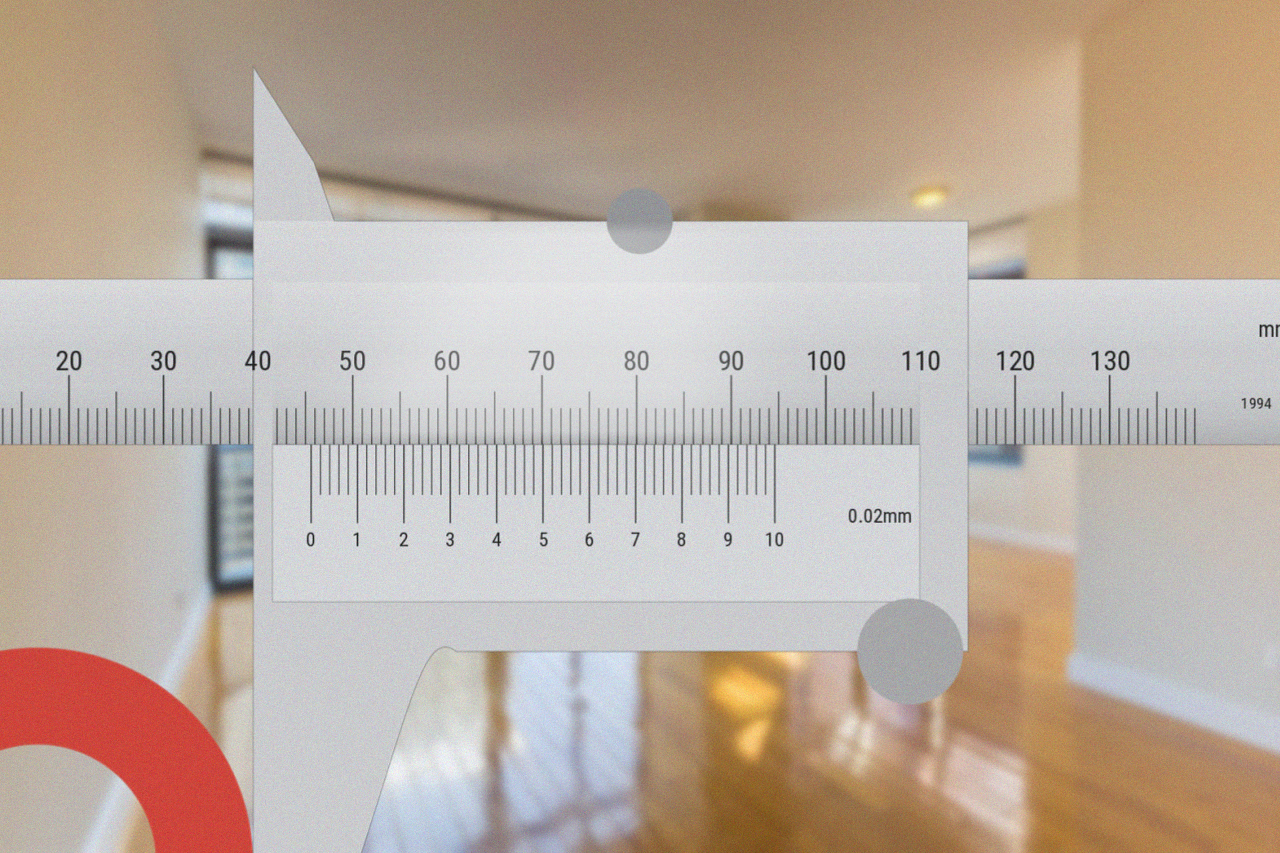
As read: 45.6 mm
